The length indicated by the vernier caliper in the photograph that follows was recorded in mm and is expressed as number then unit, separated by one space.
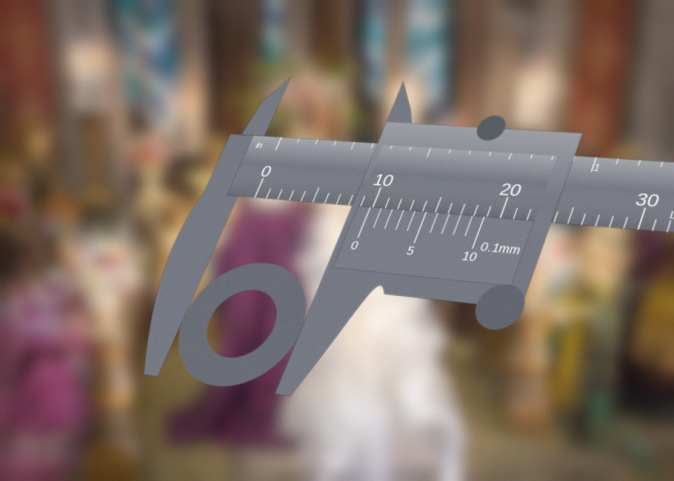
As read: 9.8 mm
